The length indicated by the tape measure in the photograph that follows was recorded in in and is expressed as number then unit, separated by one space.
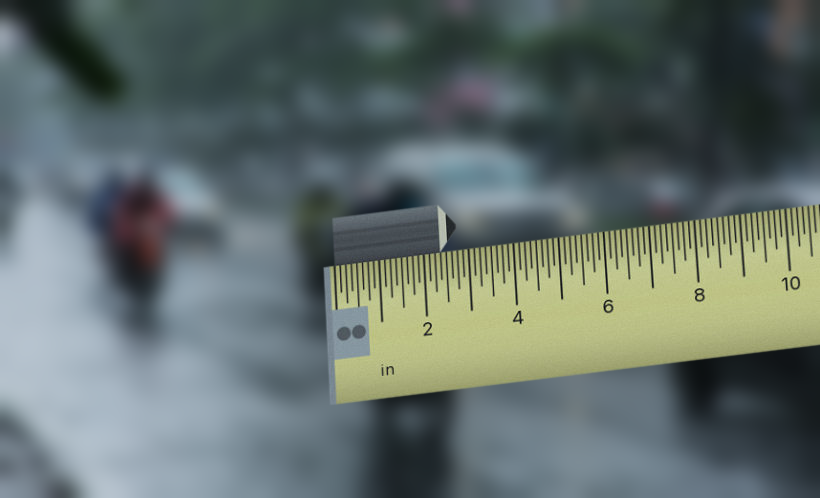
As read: 2.75 in
